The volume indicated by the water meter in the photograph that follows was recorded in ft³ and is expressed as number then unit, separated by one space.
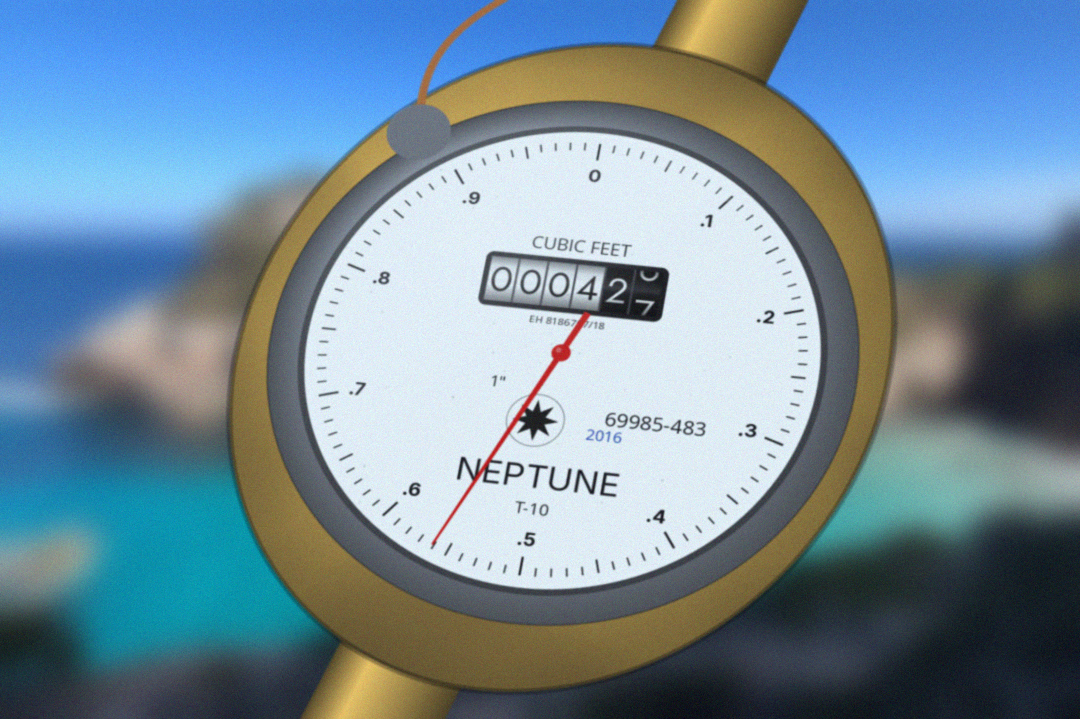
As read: 426.56 ft³
